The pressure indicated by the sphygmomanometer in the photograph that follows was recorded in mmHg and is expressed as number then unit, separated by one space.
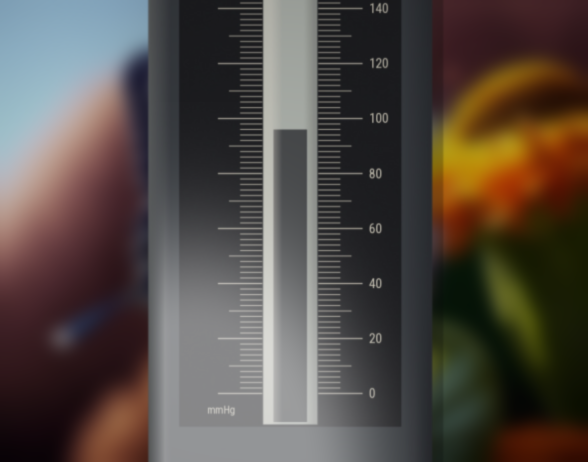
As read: 96 mmHg
